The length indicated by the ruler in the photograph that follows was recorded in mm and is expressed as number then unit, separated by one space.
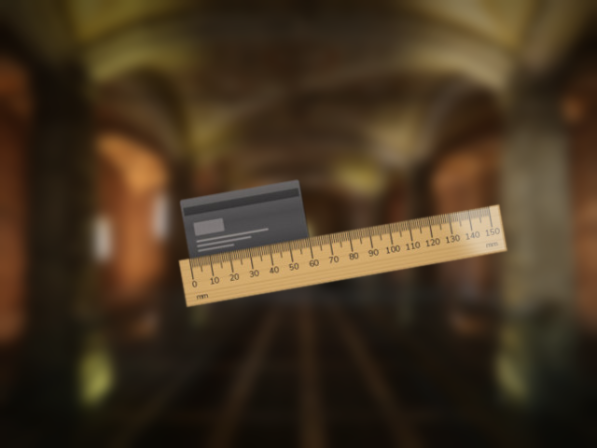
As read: 60 mm
